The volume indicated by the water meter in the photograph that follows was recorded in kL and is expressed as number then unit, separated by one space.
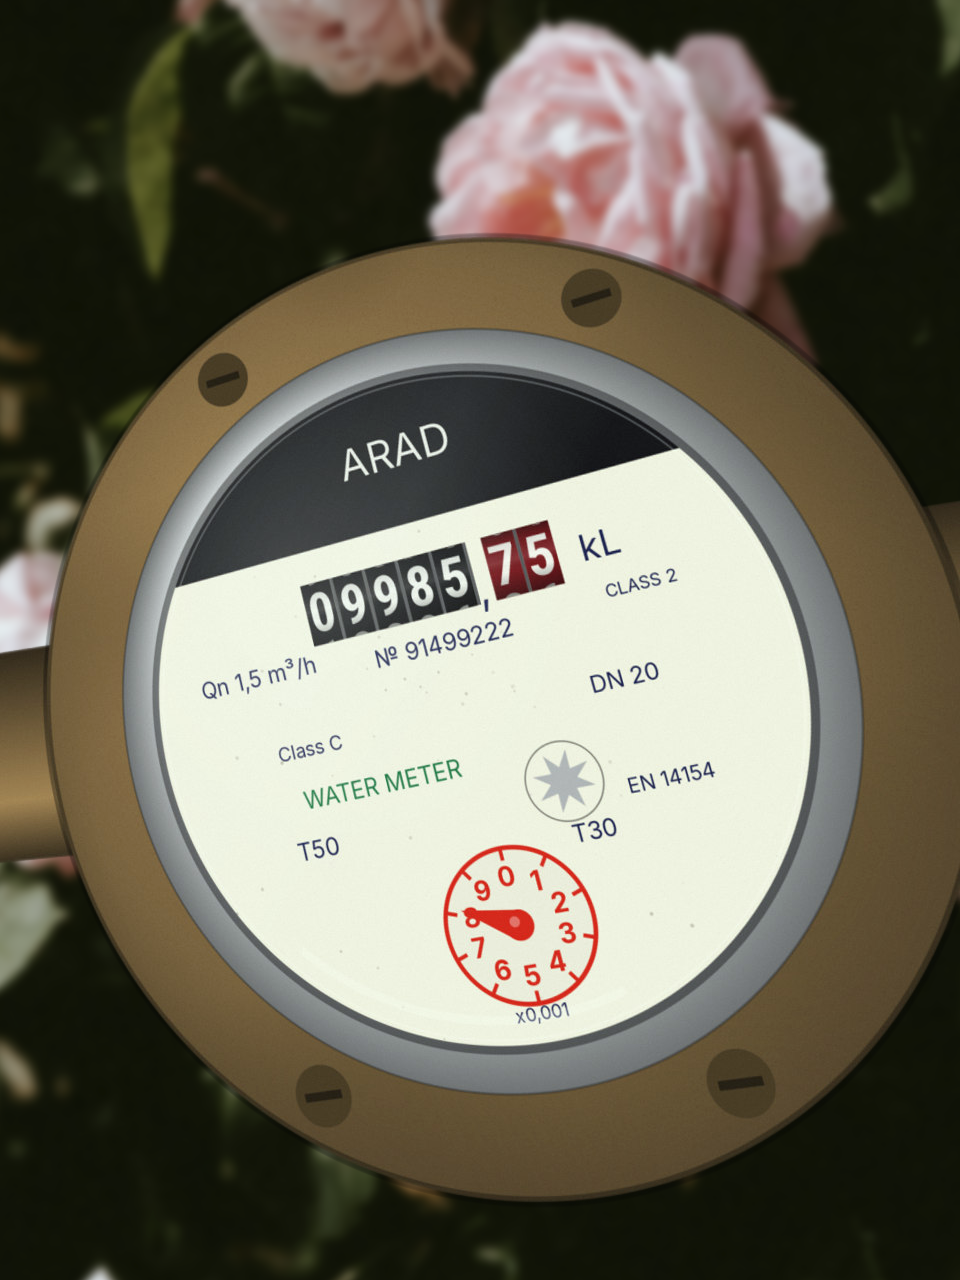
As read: 9985.758 kL
